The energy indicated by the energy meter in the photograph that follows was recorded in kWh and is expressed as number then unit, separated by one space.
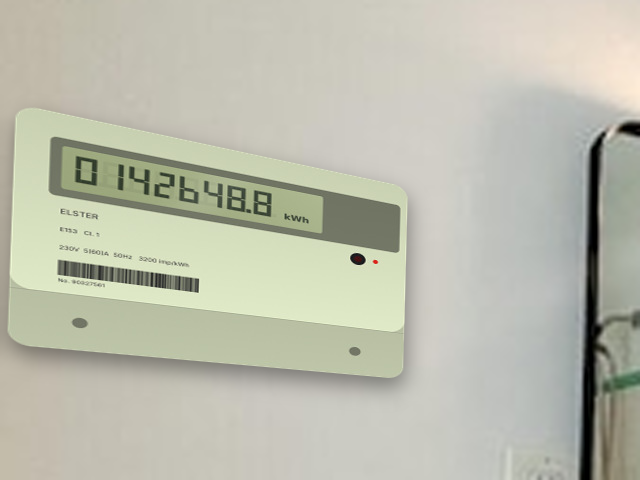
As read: 142648.8 kWh
